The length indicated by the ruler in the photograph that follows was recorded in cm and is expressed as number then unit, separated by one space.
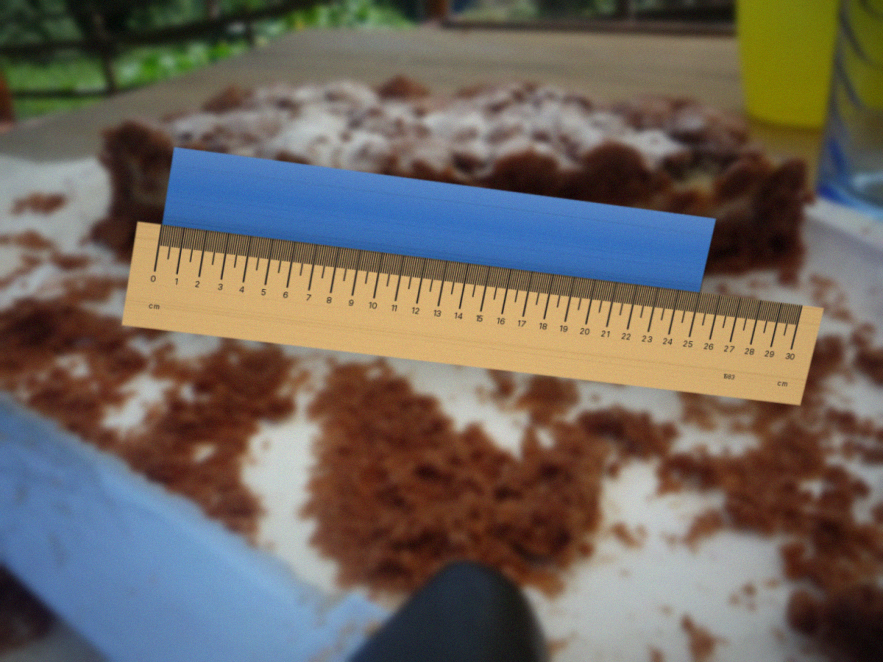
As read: 25 cm
